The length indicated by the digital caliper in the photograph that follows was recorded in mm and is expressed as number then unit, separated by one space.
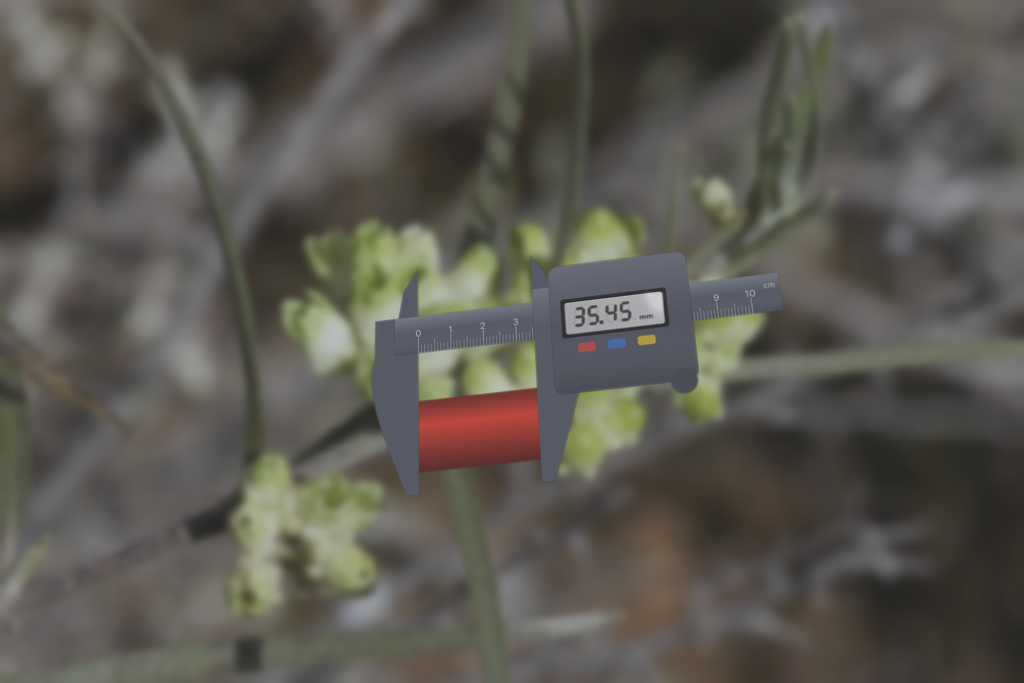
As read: 35.45 mm
